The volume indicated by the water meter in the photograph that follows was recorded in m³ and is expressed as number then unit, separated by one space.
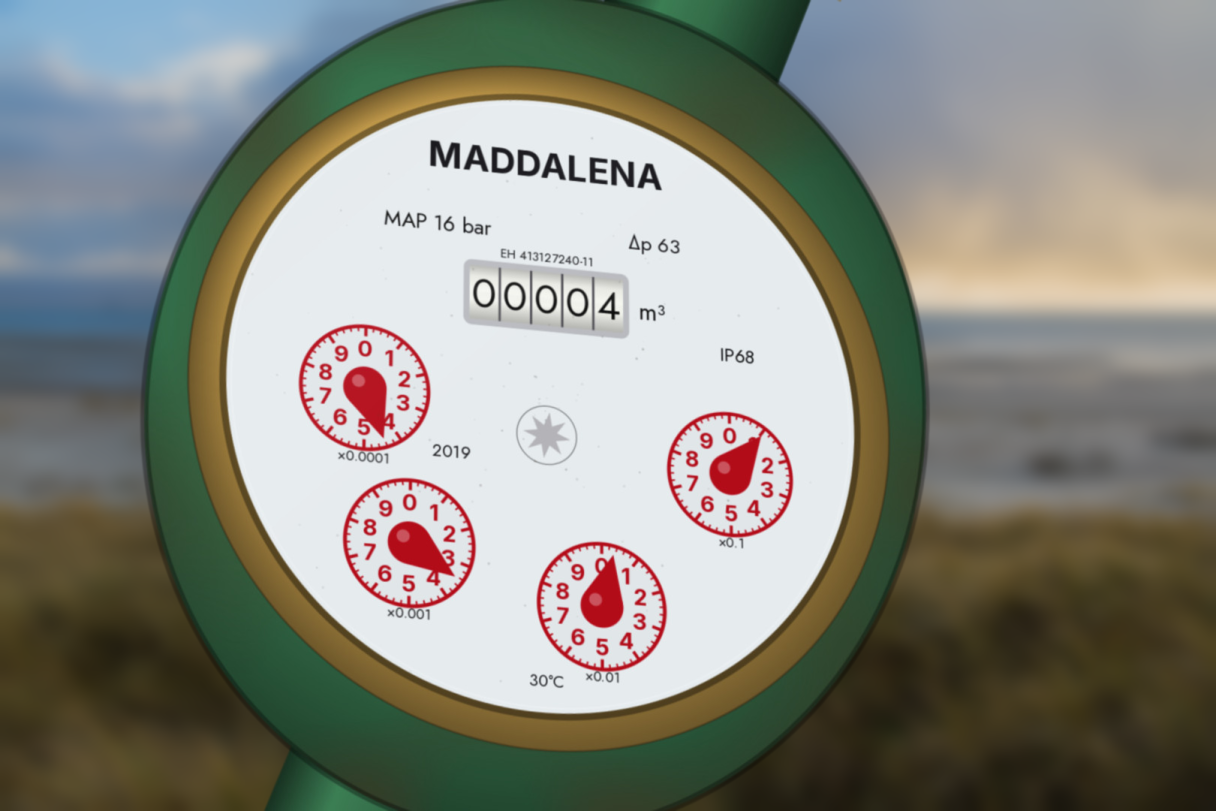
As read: 4.1034 m³
